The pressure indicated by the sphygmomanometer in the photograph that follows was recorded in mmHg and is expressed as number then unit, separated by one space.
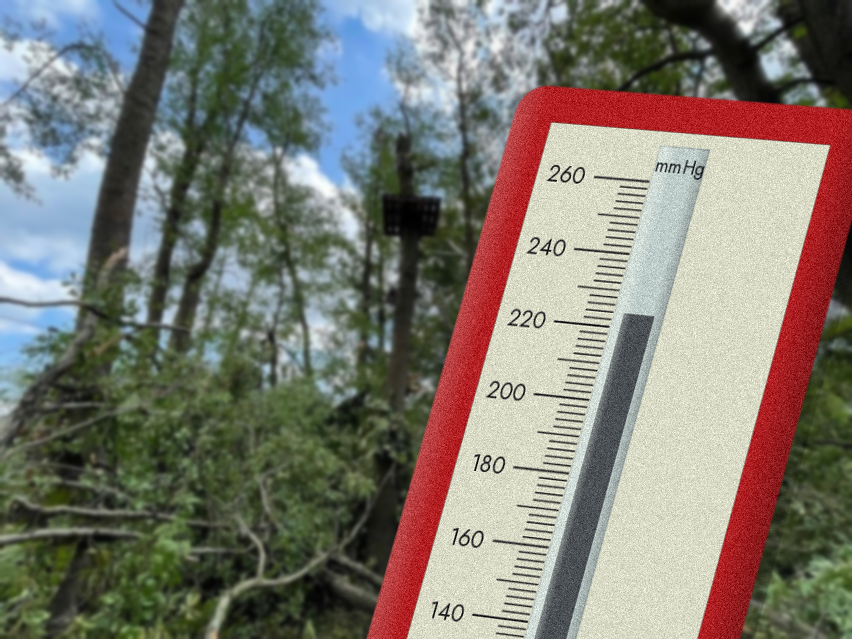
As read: 224 mmHg
